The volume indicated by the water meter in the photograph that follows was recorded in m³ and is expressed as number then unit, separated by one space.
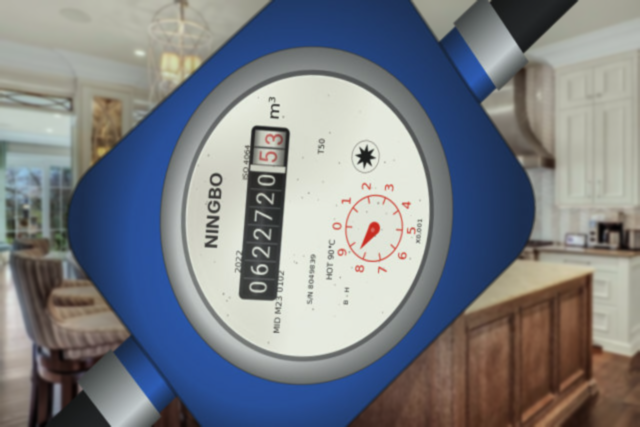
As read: 622720.528 m³
